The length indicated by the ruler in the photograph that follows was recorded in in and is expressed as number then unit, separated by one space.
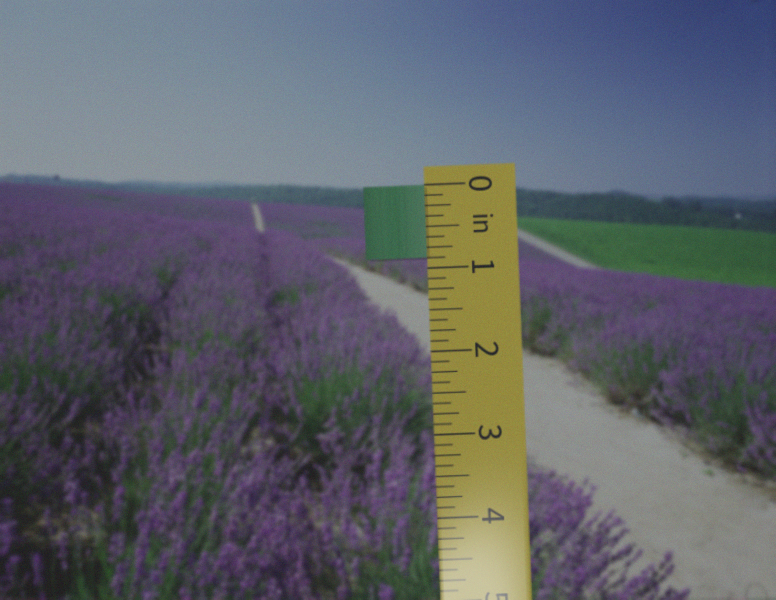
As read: 0.875 in
